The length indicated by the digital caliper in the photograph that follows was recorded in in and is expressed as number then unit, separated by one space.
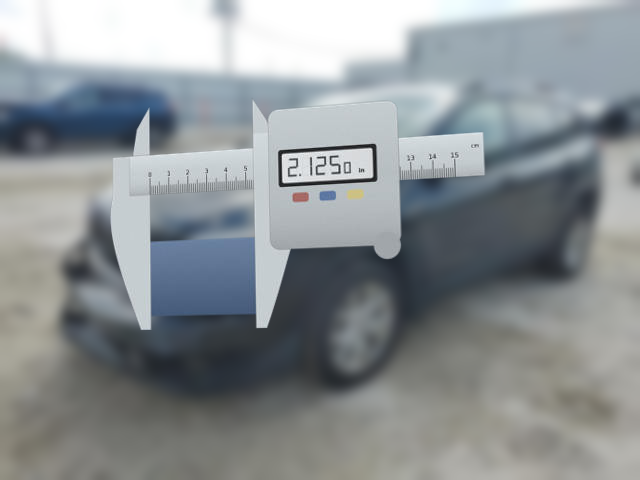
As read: 2.1250 in
